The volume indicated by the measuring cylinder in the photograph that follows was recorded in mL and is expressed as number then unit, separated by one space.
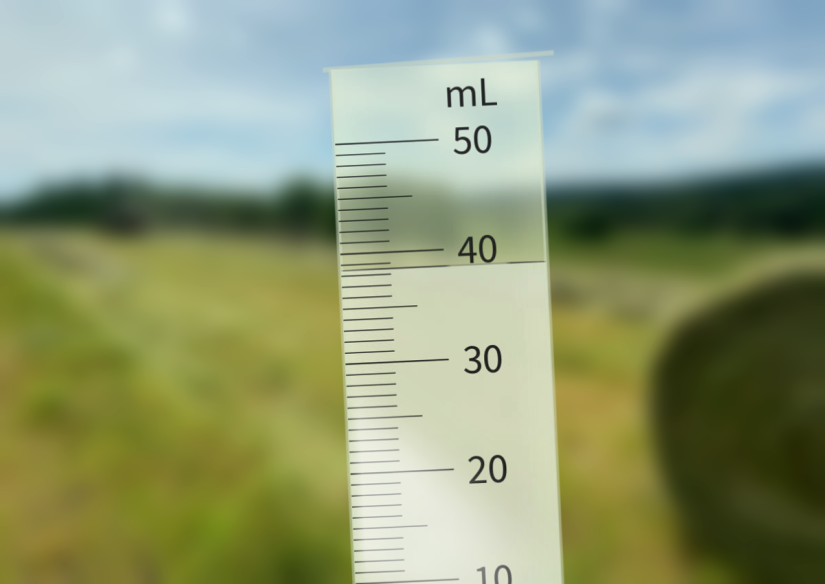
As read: 38.5 mL
